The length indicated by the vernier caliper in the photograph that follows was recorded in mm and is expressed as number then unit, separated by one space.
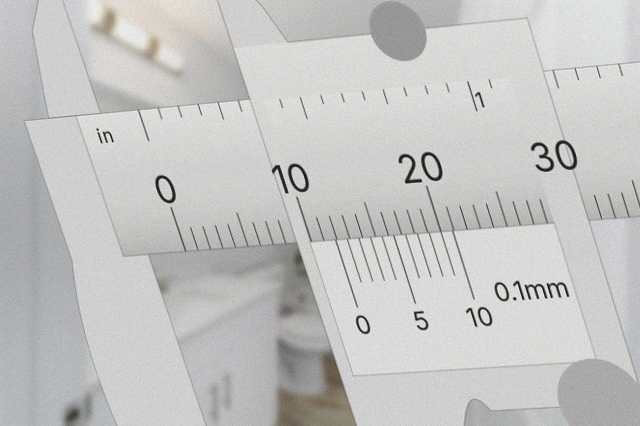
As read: 11.9 mm
